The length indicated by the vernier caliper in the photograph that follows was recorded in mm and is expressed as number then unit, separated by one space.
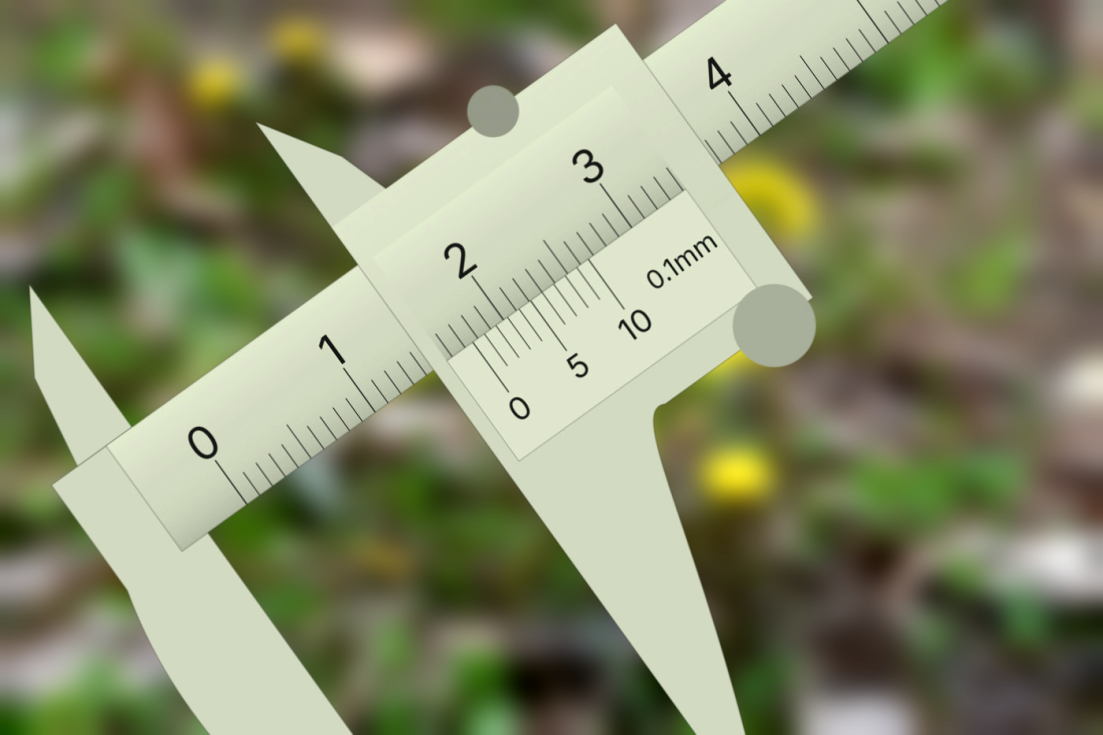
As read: 17.6 mm
